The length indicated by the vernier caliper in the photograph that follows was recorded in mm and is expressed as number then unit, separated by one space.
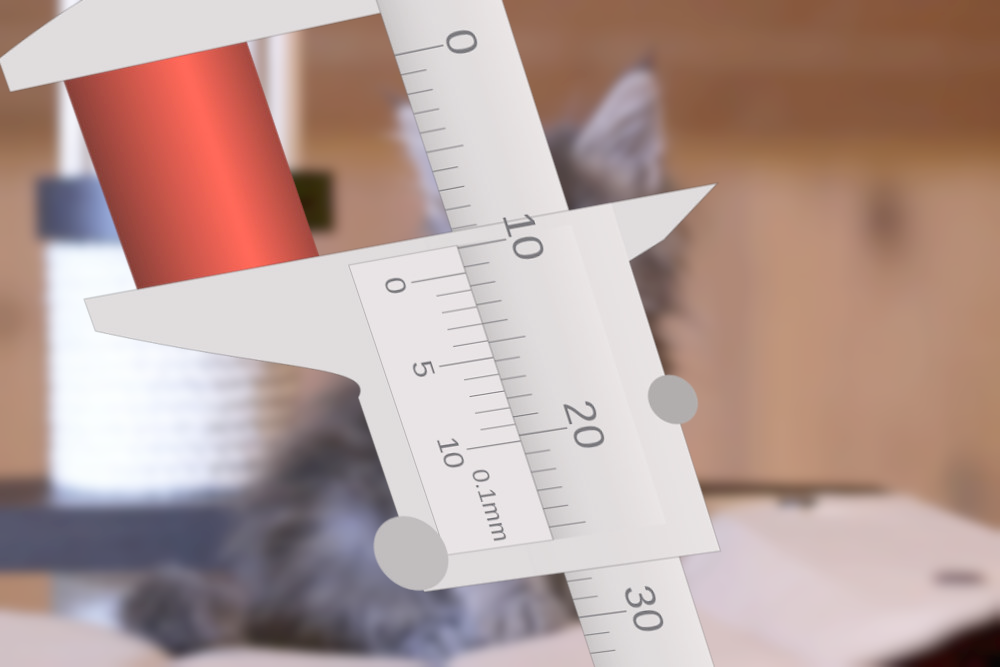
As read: 11.3 mm
